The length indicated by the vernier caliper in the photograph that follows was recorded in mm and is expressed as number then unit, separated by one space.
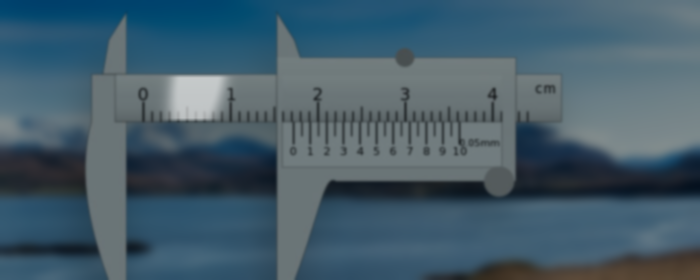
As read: 17.2 mm
